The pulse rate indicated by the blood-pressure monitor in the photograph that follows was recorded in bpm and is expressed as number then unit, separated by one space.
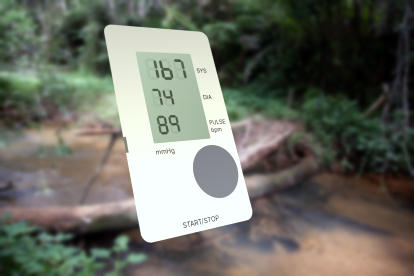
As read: 89 bpm
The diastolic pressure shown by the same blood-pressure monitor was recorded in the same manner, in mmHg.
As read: 74 mmHg
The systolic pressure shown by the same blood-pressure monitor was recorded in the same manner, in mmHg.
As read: 167 mmHg
